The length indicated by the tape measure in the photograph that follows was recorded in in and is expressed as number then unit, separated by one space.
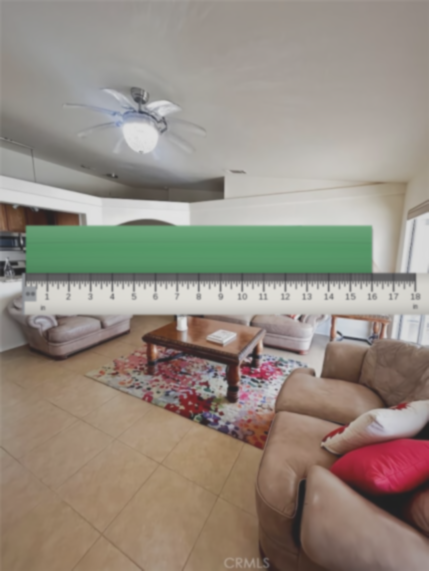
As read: 16 in
